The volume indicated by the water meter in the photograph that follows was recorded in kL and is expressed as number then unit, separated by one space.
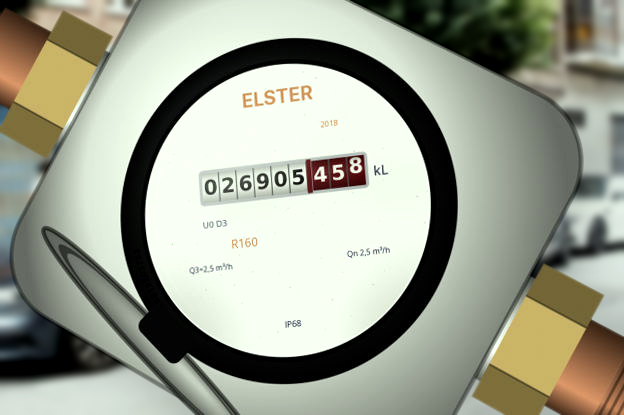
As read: 26905.458 kL
